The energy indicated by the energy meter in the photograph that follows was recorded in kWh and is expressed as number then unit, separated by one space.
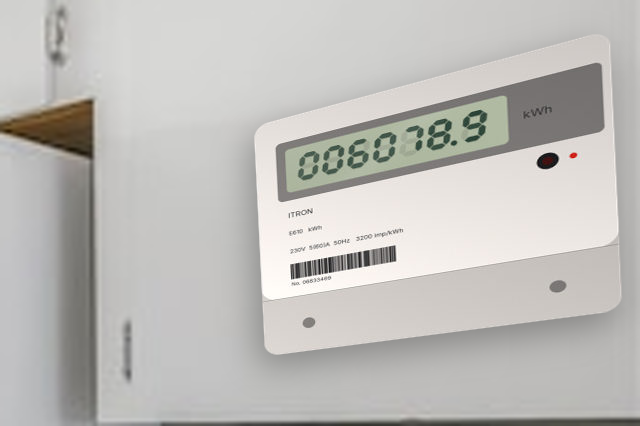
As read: 6078.9 kWh
